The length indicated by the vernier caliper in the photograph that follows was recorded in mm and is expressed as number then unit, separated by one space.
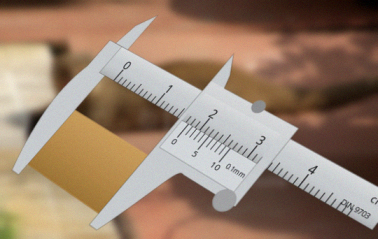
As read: 17.6 mm
